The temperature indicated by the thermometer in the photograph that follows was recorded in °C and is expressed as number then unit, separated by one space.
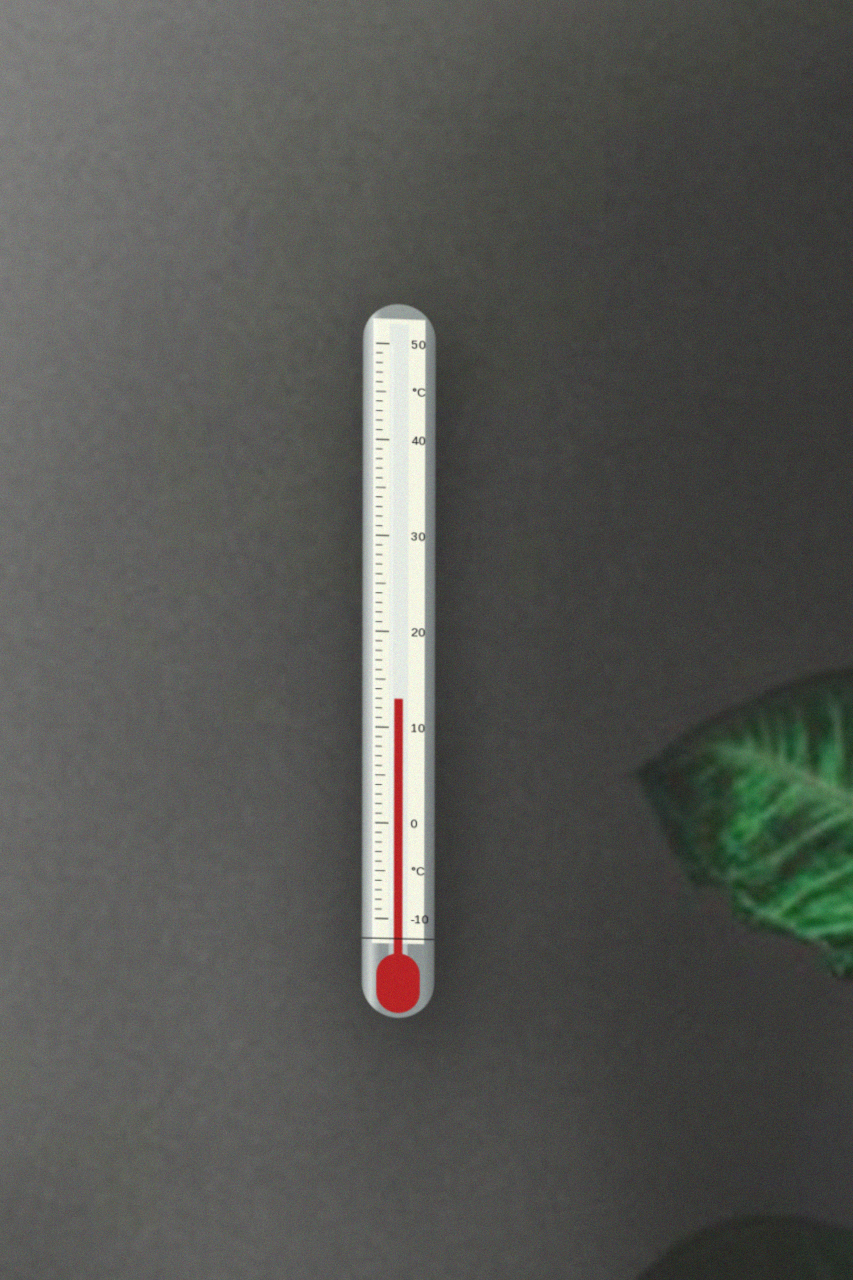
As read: 13 °C
